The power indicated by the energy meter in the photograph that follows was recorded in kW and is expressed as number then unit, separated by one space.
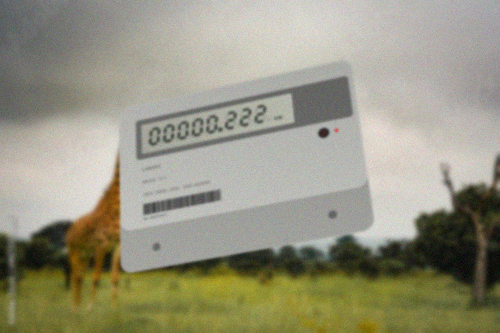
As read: 0.222 kW
